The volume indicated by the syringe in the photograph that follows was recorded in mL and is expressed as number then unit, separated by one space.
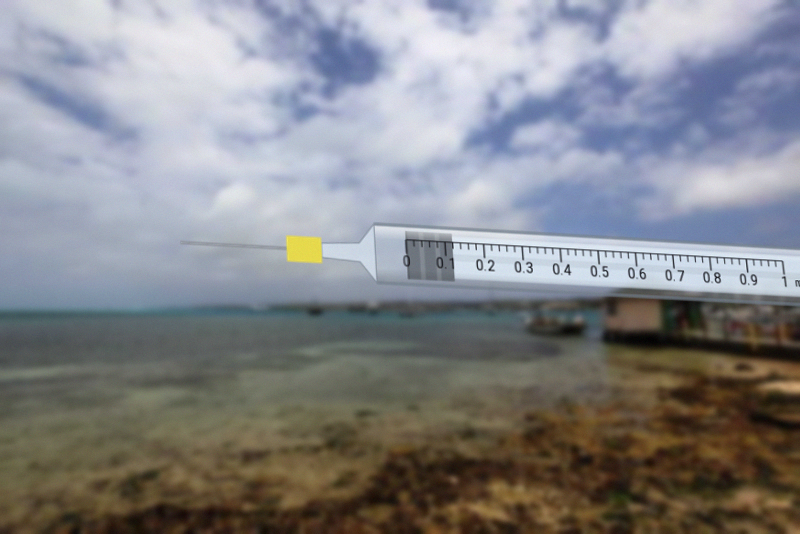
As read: 0 mL
